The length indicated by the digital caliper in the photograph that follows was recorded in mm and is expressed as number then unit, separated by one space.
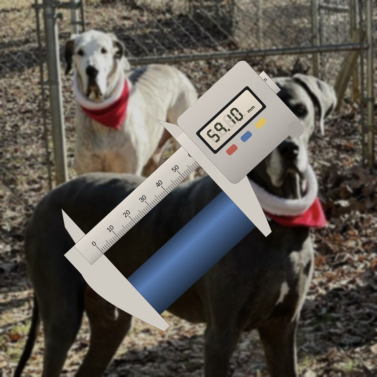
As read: 59.10 mm
